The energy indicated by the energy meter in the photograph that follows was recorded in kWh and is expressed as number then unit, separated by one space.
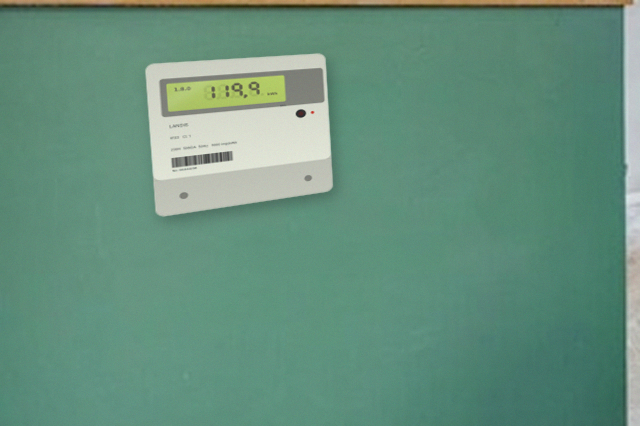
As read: 119.9 kWh
